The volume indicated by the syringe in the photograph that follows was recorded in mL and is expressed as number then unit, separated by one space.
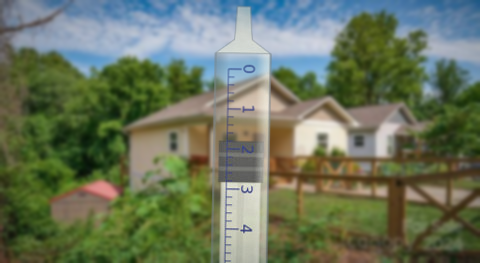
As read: 1.8 mL
